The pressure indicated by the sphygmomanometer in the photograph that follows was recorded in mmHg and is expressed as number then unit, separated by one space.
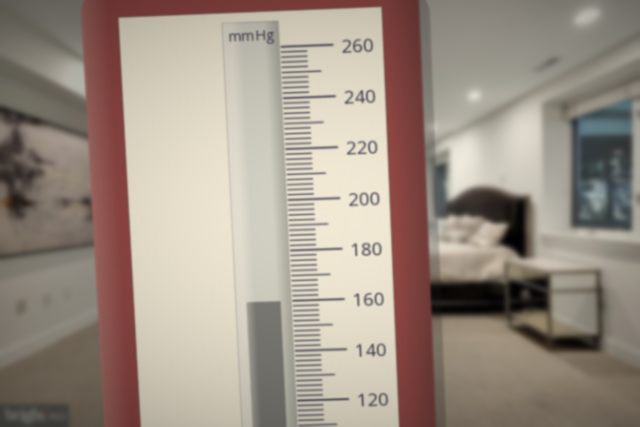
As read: 160 mmHg
